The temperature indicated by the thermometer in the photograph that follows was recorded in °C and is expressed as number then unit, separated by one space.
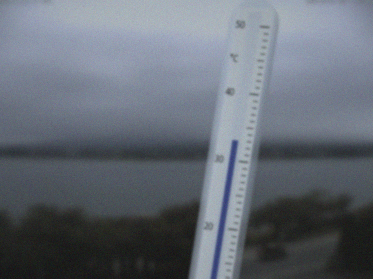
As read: 33 °C
